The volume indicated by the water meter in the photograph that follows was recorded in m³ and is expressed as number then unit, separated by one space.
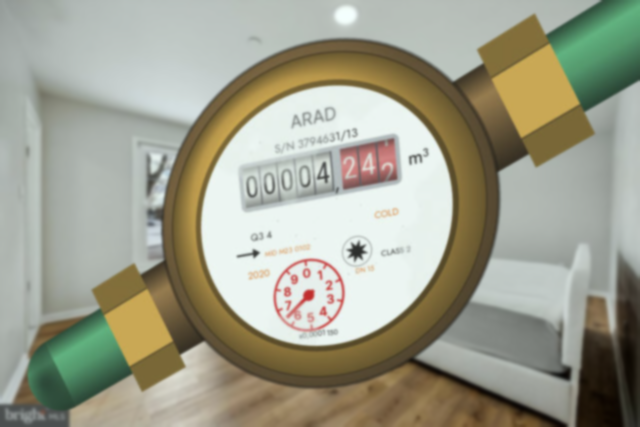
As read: 4.2416 m³
